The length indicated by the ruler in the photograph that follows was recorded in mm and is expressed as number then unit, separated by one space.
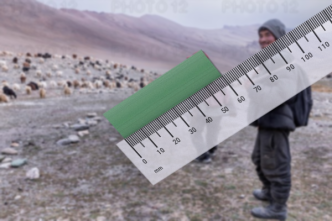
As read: 60 mm
